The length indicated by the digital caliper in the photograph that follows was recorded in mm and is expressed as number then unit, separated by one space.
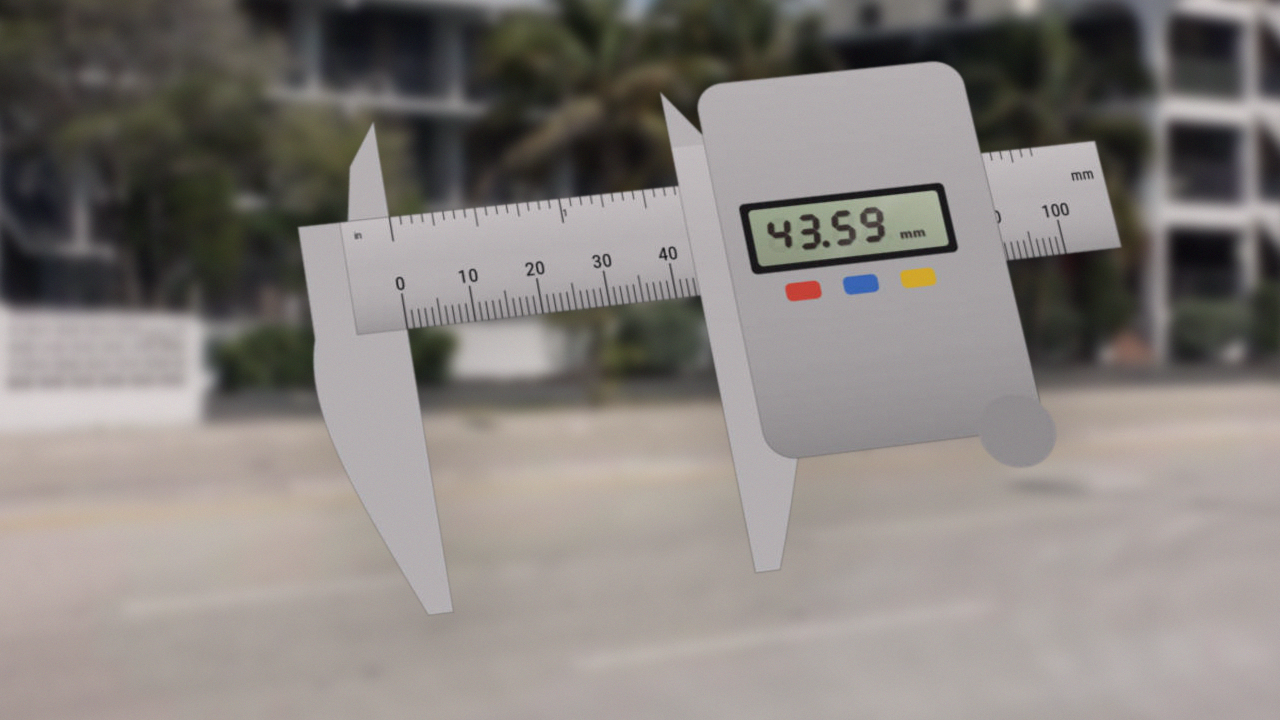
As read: 43.59 mm
